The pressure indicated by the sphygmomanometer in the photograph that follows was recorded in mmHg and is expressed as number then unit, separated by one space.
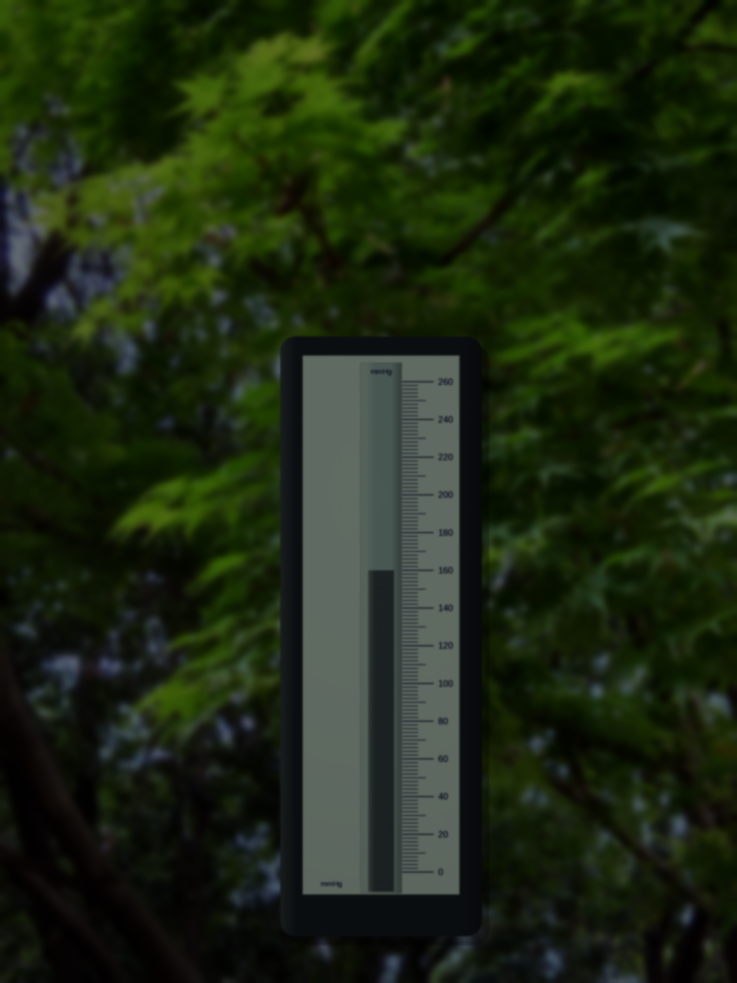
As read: 160 mmHg
